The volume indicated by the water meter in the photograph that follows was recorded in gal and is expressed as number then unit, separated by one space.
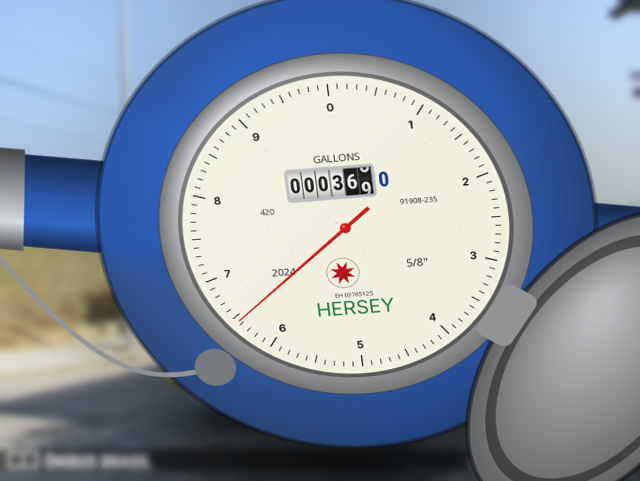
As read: 3686.4 gal
